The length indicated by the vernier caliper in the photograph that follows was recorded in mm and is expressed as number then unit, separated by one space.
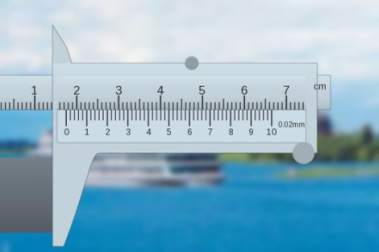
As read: 17.5 mm
